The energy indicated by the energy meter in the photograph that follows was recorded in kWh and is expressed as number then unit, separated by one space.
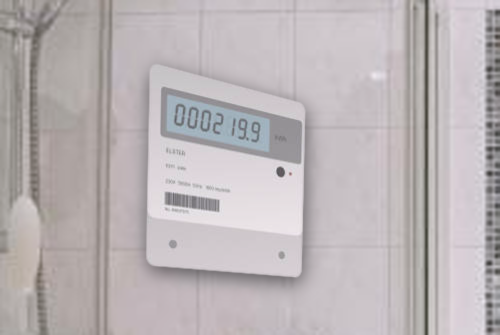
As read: 219.9 kWh
